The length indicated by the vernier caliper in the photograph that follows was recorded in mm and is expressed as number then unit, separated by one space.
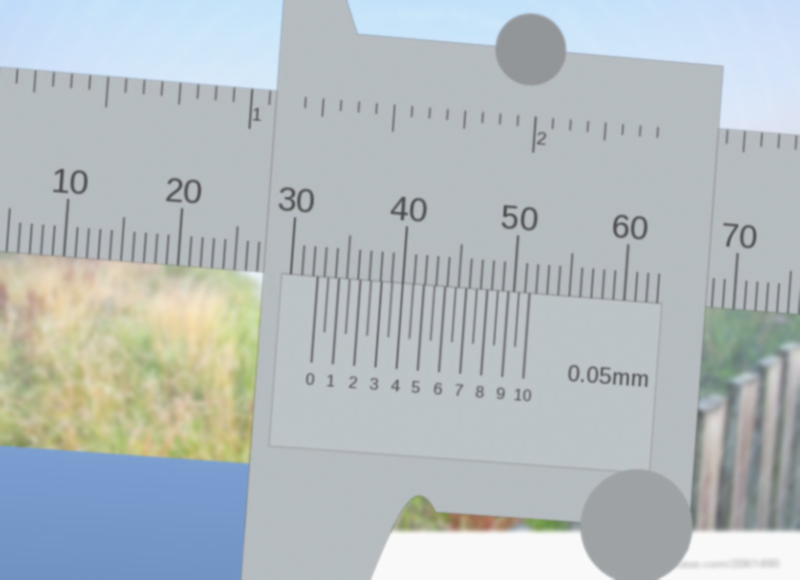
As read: 32.4 mm
